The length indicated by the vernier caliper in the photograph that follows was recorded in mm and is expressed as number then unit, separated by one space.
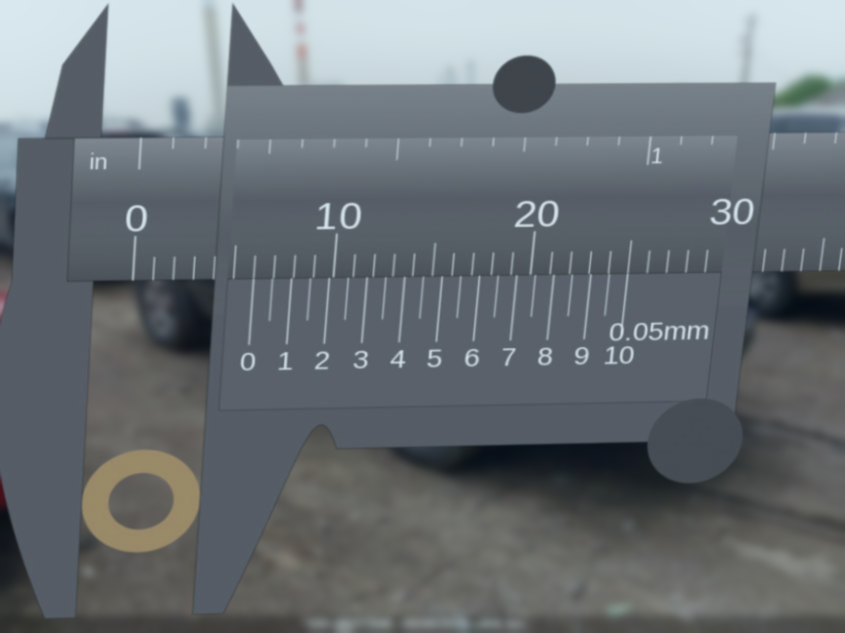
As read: 6.0 mm
